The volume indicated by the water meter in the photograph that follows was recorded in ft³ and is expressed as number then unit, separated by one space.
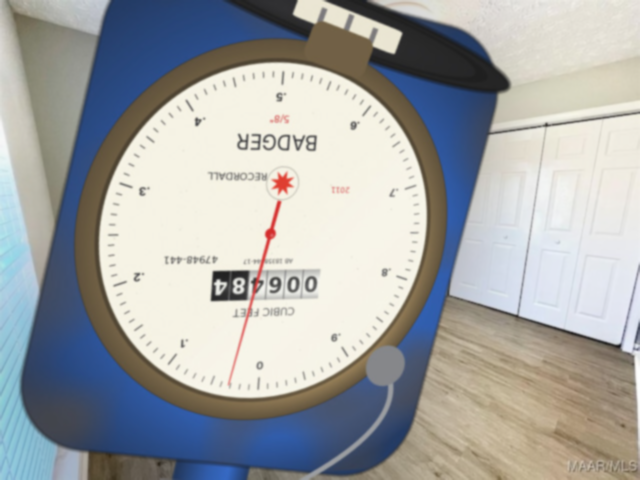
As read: 6484.03 ft³
